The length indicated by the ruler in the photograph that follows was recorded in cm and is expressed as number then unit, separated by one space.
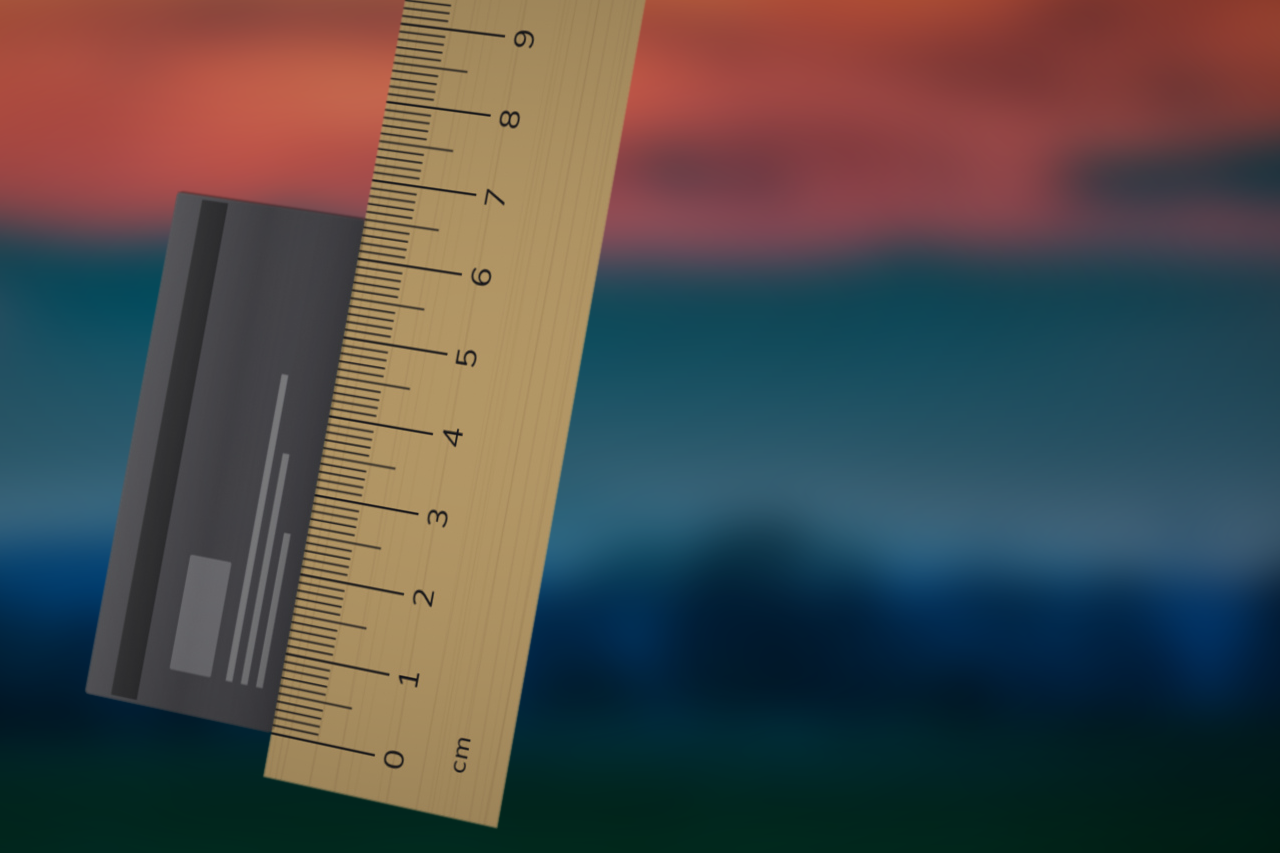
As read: 6.5 cm
